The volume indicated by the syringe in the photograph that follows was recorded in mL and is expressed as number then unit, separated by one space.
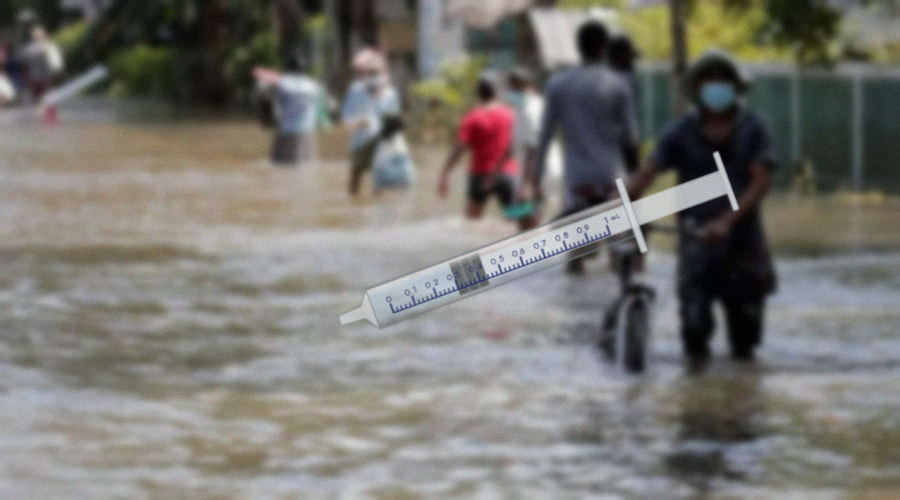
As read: 0.3 mL
